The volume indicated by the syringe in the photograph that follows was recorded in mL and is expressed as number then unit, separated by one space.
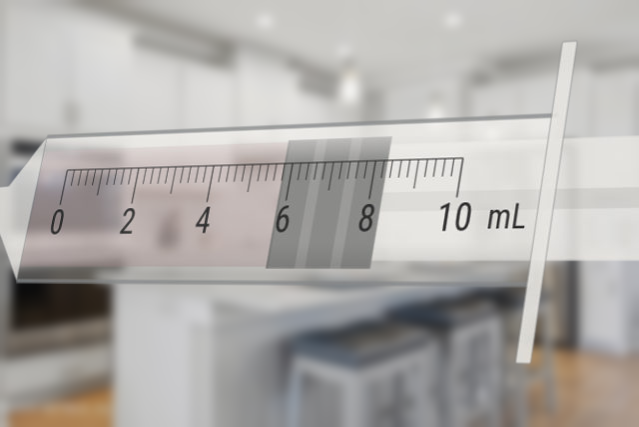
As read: 5.8 mL
